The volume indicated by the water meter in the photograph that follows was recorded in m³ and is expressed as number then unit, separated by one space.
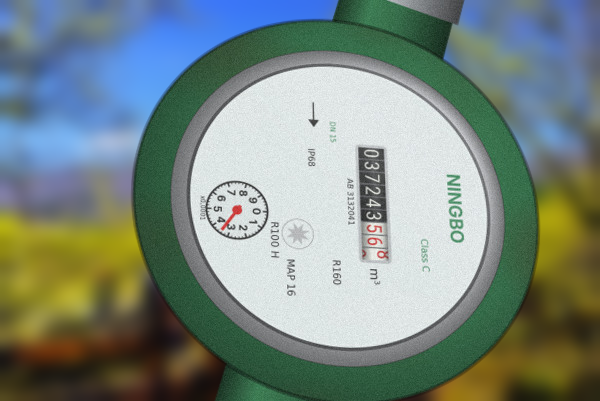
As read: 37243.5683 m³
